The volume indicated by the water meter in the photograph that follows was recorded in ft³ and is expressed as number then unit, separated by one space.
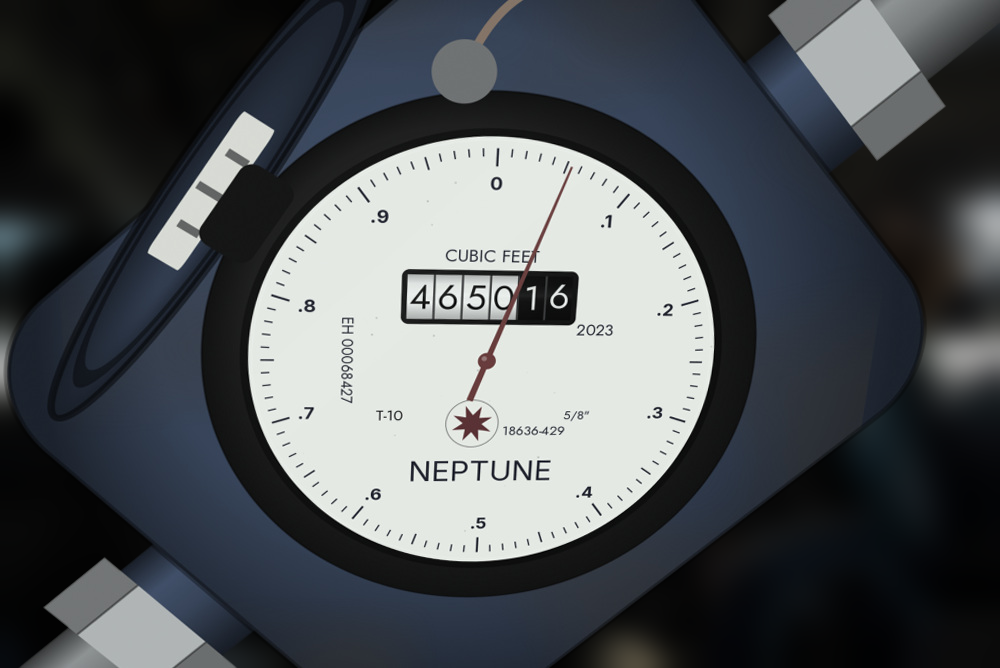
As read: 465016.05 ft³
